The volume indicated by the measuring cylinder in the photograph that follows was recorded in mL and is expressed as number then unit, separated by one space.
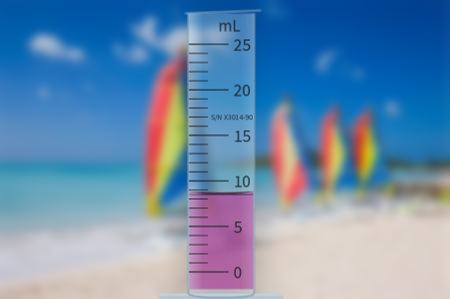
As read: 8.5 mL
